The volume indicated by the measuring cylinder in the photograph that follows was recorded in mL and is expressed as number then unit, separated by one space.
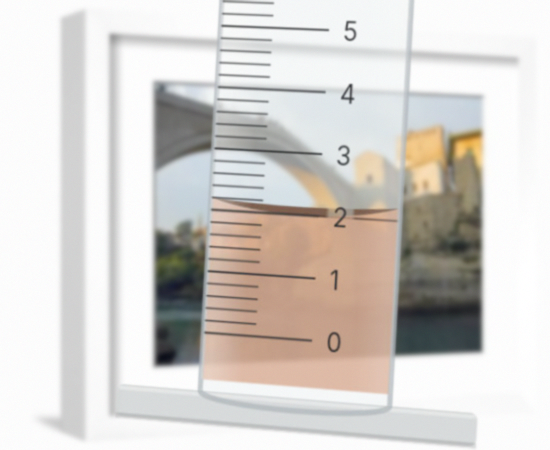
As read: 2 mL
